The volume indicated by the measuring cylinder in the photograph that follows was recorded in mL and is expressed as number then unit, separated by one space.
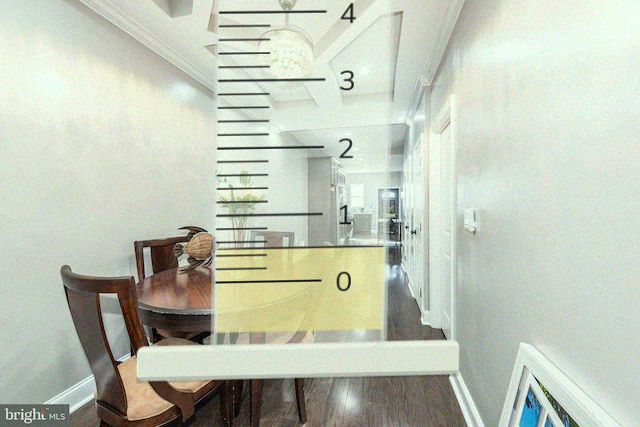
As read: 0.5 mL
